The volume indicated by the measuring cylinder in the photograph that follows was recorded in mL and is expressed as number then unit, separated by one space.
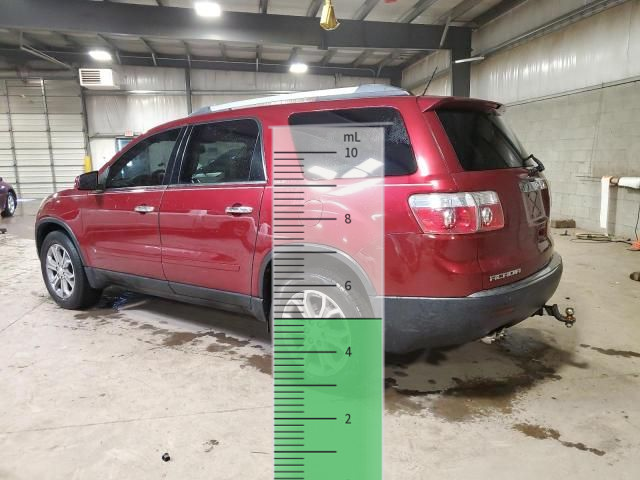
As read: 5 mL
